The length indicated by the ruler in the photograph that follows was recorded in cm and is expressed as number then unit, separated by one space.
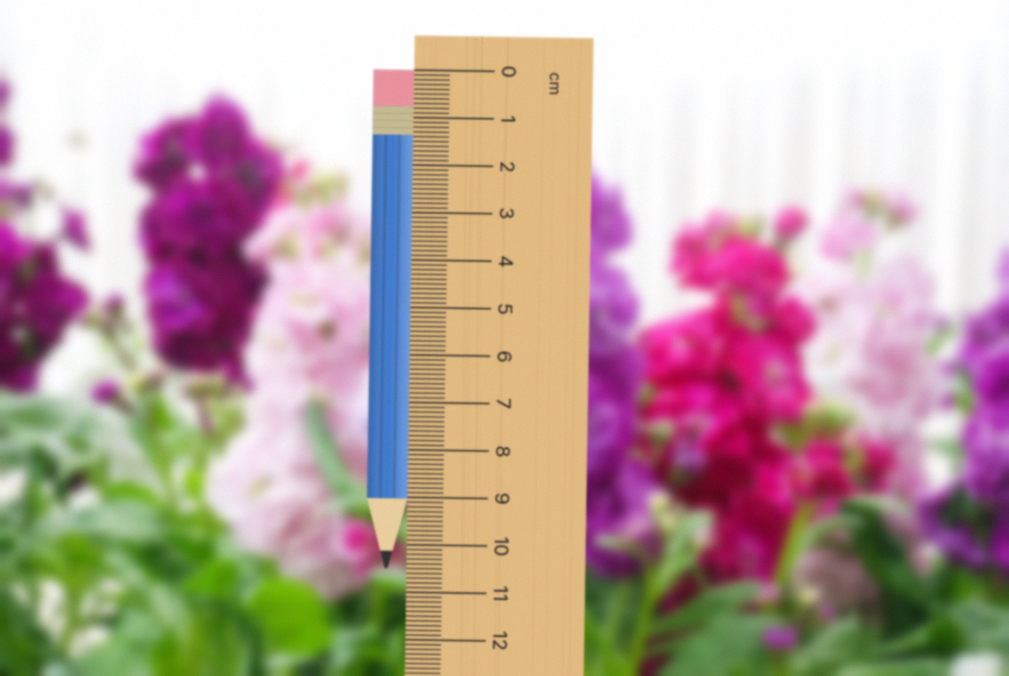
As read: 10.5 cm
